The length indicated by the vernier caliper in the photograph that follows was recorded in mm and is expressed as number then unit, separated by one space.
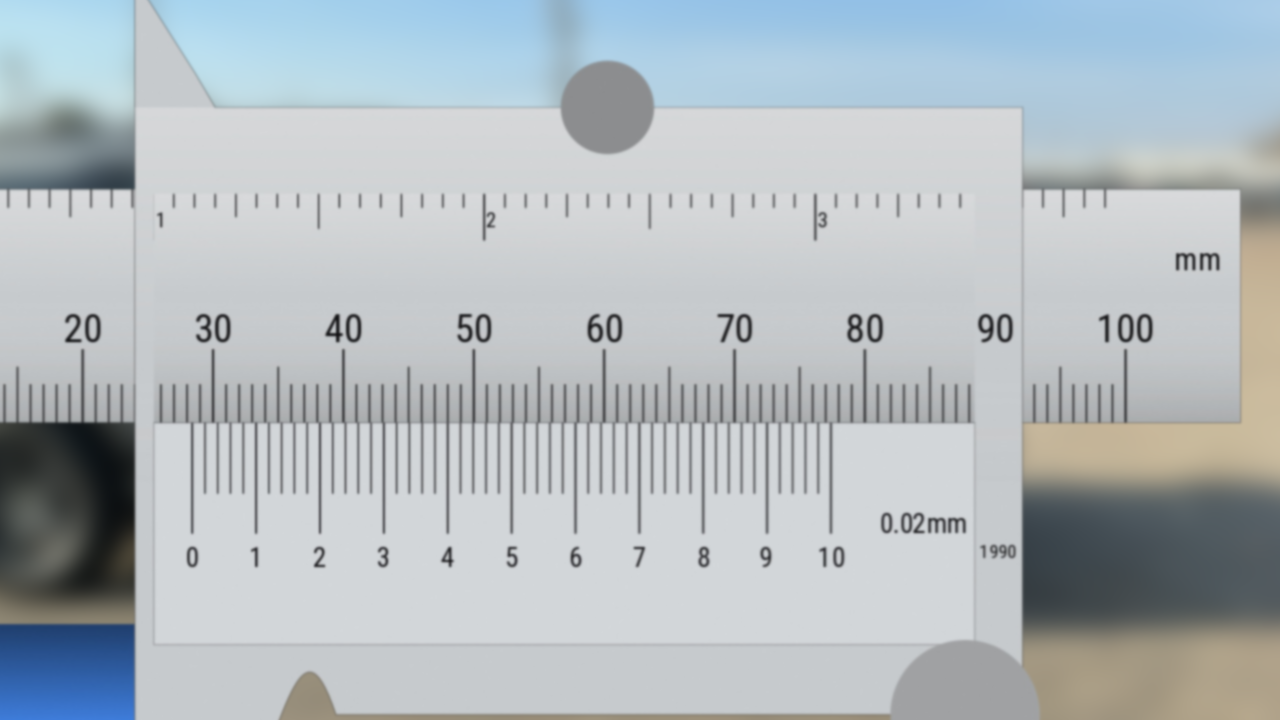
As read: 28.4 mm
